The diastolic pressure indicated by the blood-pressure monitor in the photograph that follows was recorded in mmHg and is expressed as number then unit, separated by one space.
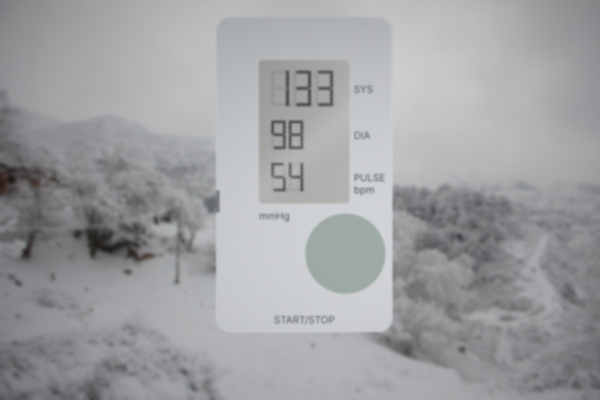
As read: 98 mmHg
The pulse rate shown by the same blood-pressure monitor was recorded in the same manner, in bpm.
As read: 54 bpm
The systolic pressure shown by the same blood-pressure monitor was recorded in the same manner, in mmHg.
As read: 133 mmHg
